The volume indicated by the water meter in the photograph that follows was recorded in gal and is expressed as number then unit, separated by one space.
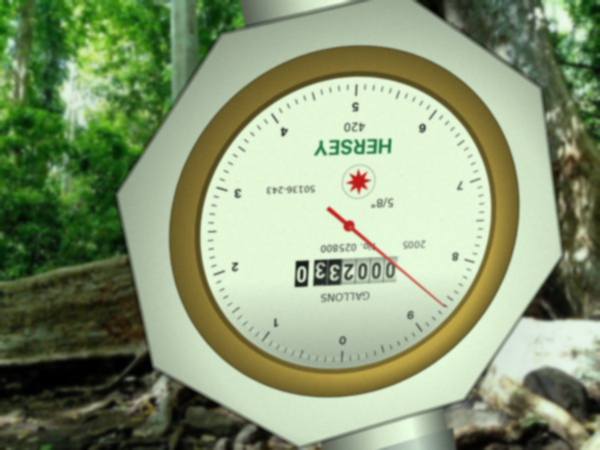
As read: 2328.6 gal
